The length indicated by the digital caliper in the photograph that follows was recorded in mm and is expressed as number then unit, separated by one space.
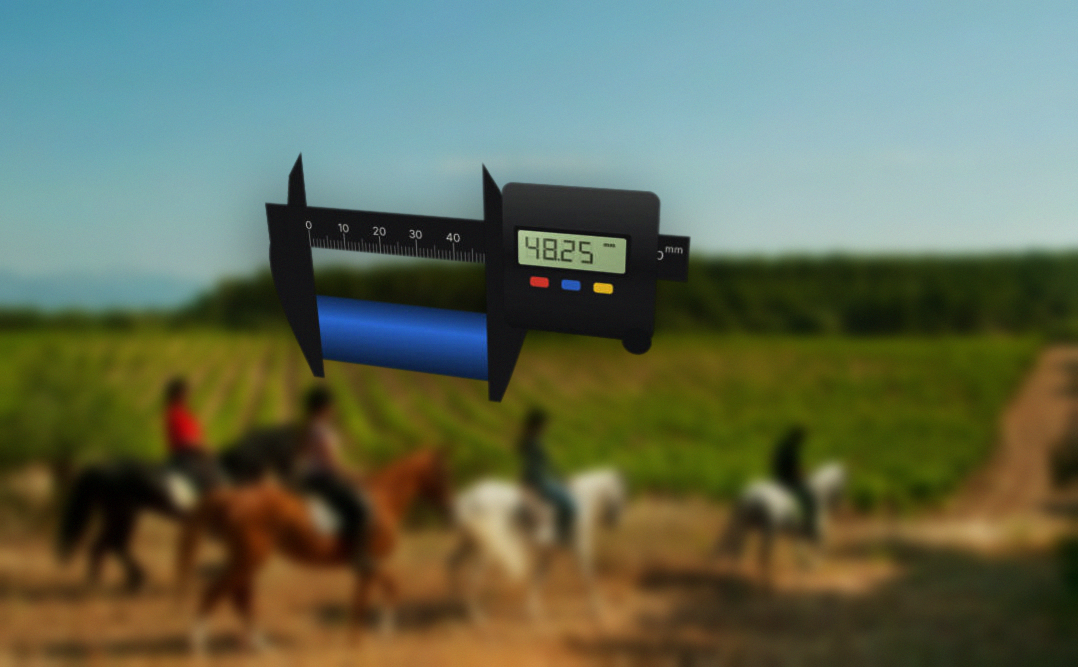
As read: 48.25 mm
